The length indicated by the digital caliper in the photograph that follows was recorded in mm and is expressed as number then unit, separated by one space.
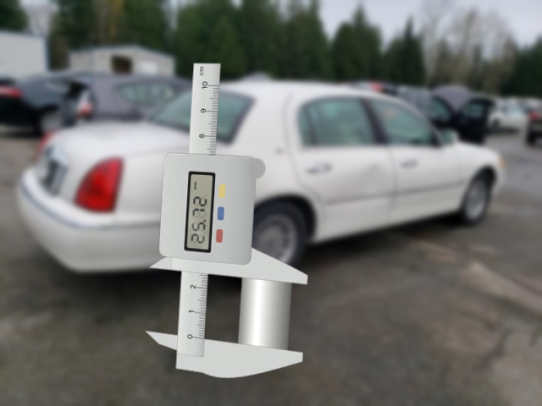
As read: 25.72 mm
